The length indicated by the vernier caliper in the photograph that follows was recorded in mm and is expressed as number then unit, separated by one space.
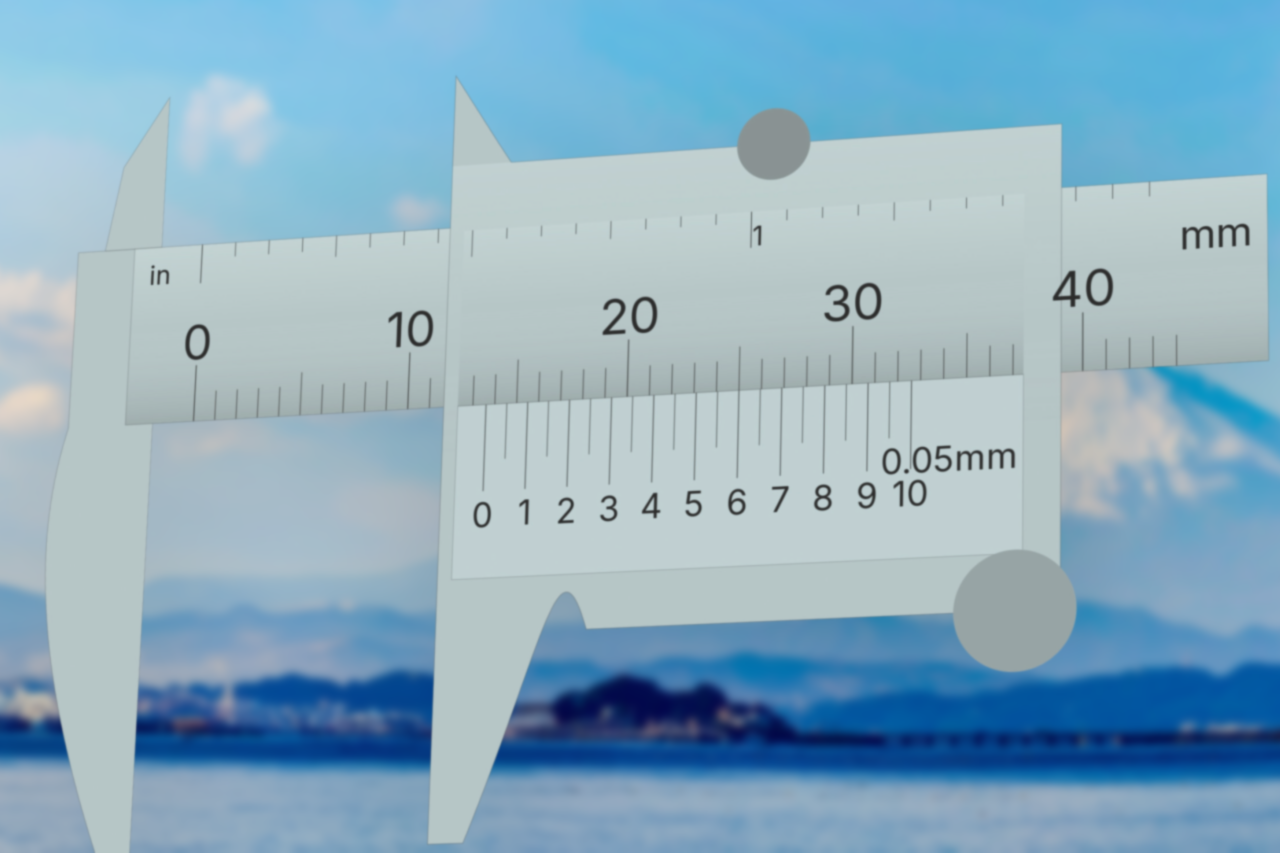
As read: 13.6 mm
